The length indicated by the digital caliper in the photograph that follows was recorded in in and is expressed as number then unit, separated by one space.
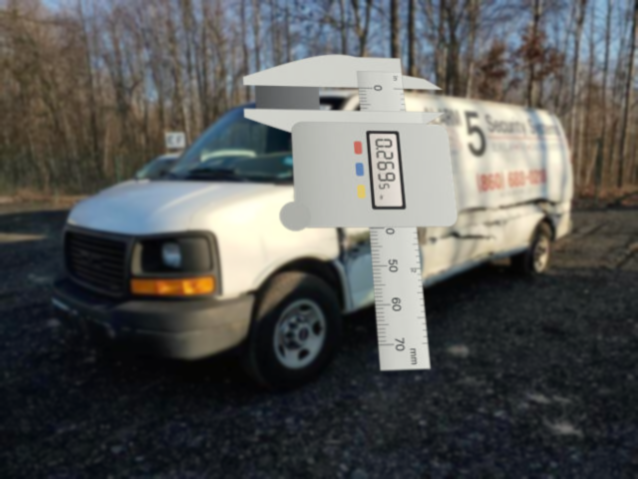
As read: 0.2695 in
